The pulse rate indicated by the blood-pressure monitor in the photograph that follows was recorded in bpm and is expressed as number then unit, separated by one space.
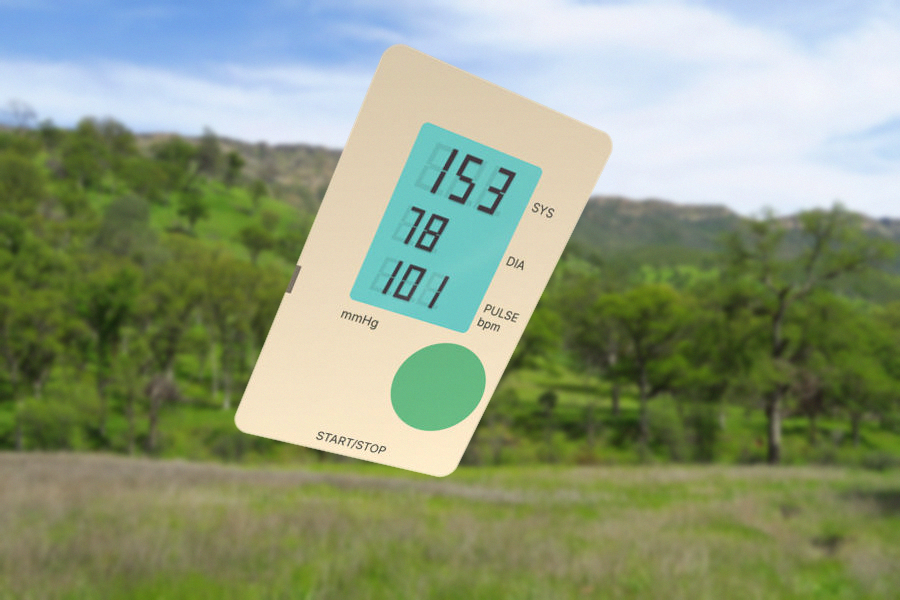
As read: 101 bpm
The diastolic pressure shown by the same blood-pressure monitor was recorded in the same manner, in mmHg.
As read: 78 mmHg
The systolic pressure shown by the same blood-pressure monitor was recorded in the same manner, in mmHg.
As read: 153 mmHg
